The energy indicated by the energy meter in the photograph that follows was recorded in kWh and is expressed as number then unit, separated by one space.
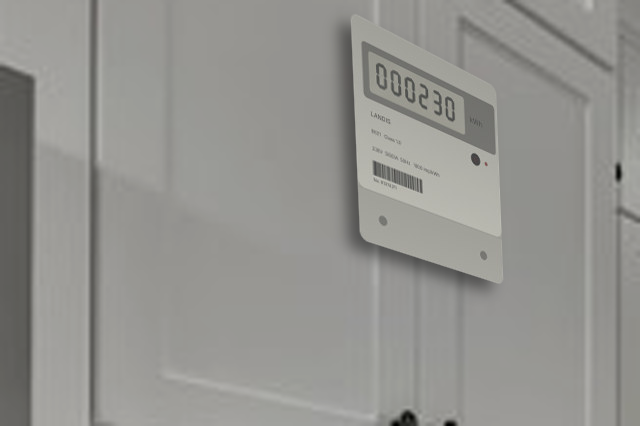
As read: 230 kWh
